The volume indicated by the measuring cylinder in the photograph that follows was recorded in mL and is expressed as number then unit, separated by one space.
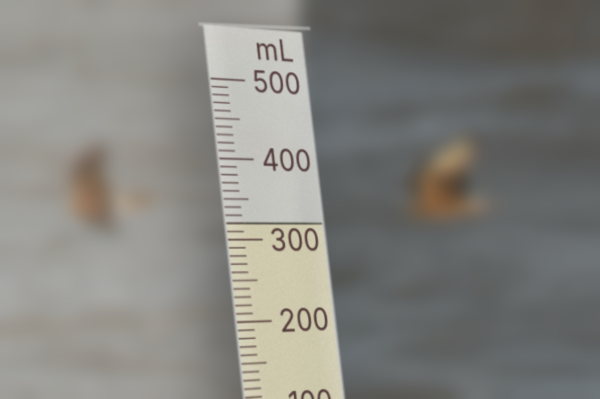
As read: 320 mL
